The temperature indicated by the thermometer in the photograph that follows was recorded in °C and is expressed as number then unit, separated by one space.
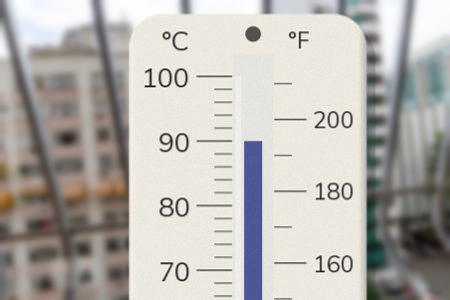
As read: 90 °C
